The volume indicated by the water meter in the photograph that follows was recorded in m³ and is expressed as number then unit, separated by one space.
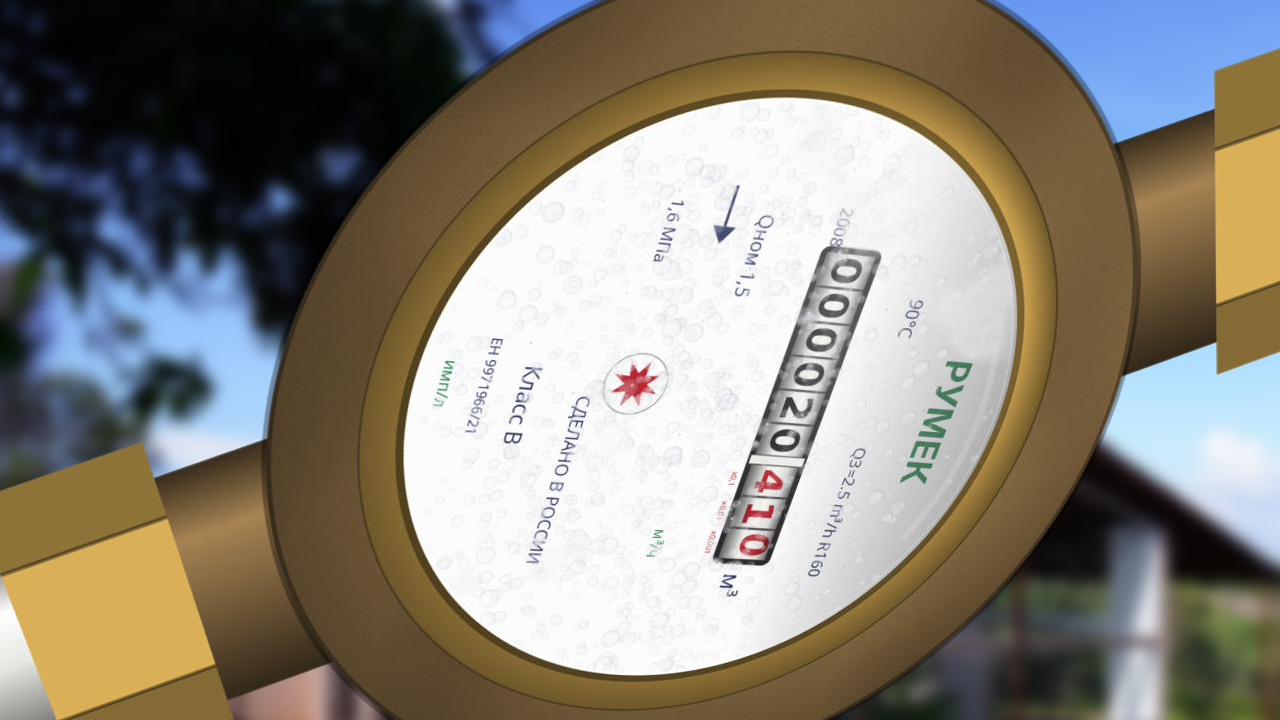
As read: 20.410 m³
